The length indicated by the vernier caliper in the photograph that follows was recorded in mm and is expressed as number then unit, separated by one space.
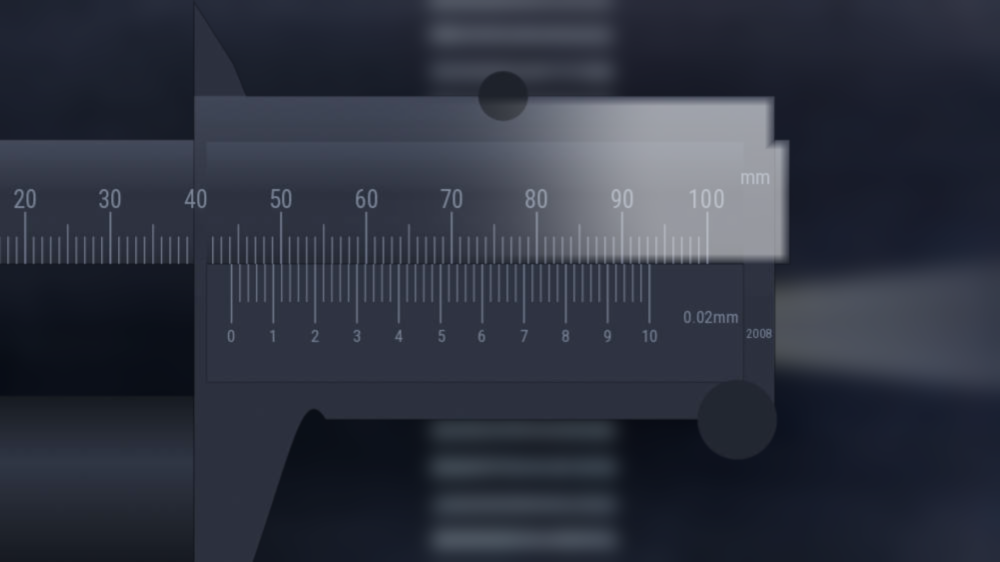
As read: 44.2 mm
